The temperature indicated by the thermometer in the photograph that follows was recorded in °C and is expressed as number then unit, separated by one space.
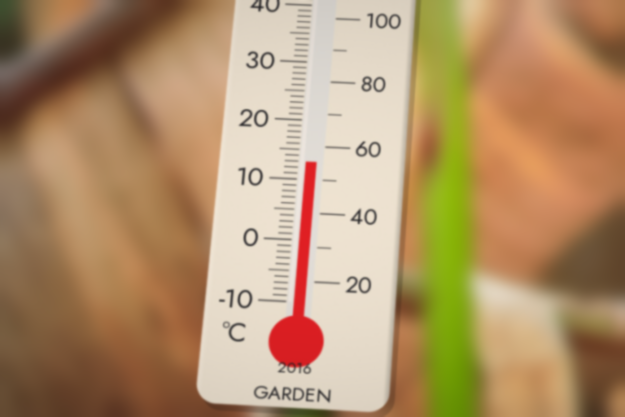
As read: 13 °C
